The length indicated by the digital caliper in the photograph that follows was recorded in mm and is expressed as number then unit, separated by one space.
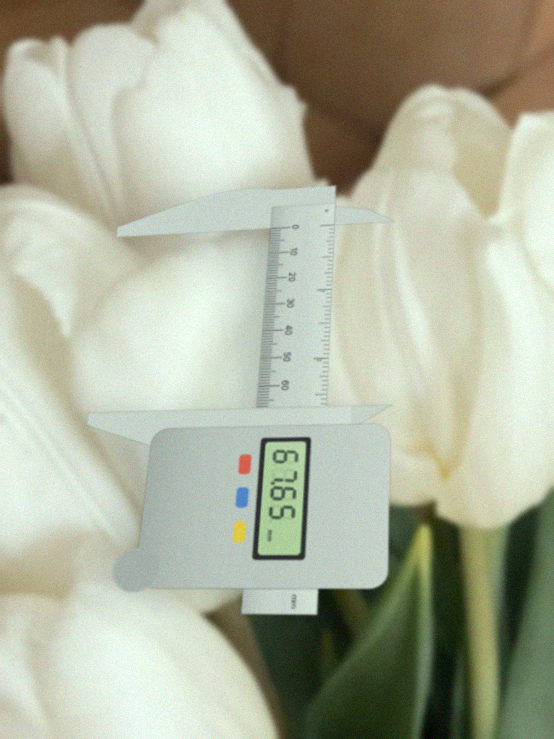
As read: 67.65 mm
